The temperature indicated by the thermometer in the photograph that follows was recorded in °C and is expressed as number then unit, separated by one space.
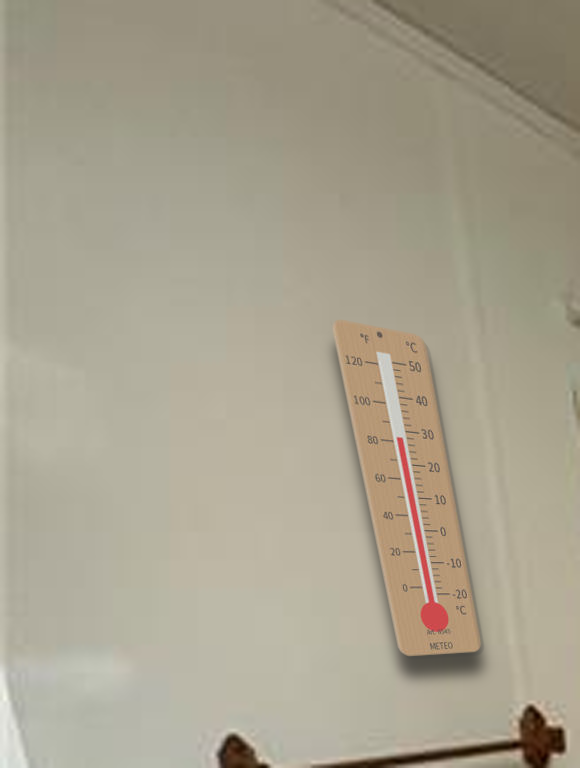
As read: 28 °C
